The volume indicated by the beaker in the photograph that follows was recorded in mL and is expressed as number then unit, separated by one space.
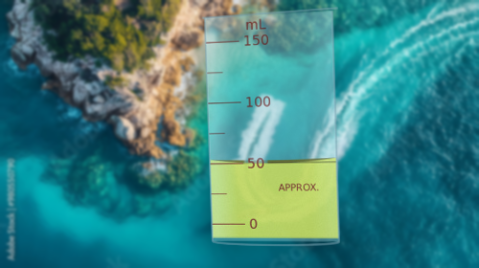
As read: 50 mL
